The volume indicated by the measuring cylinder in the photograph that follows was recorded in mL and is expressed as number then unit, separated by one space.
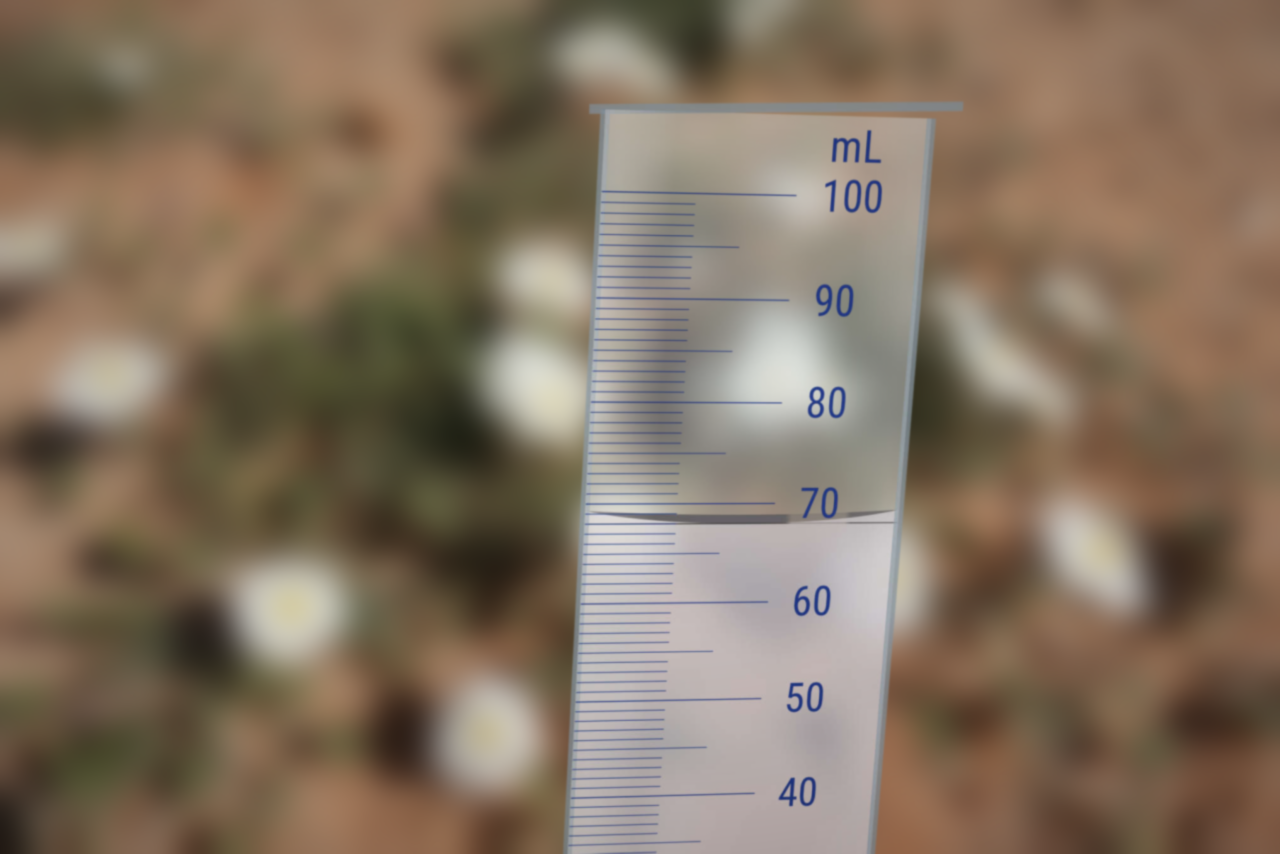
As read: 68 mL
